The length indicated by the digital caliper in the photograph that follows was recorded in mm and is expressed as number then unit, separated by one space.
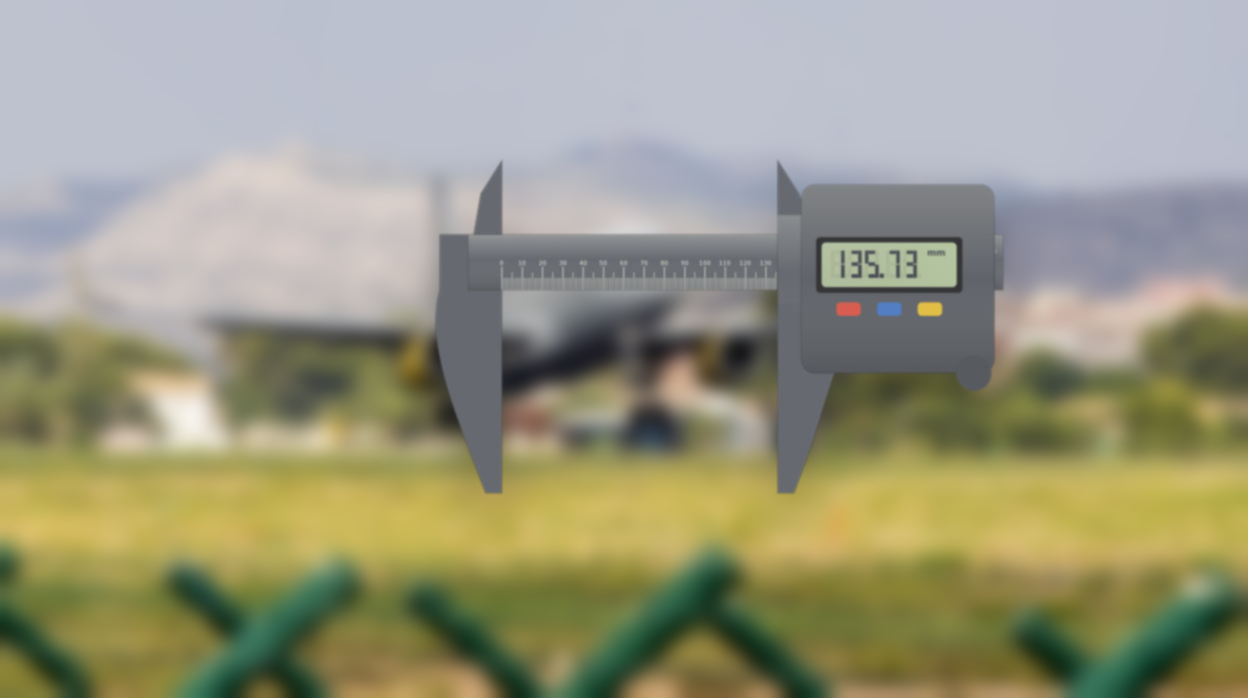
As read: 135.73 mm
